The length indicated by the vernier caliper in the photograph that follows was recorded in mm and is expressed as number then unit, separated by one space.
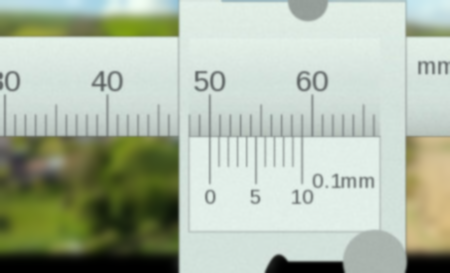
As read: 50.0 mm
